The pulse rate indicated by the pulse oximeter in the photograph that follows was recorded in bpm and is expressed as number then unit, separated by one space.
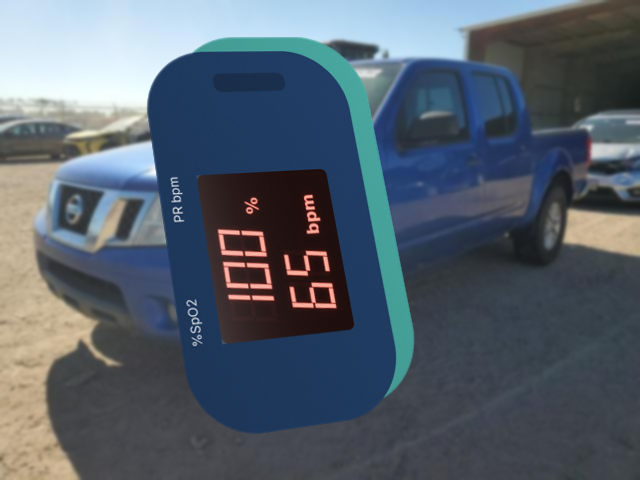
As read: 65 bpm
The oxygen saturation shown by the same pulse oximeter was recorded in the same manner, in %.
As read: 100 %
